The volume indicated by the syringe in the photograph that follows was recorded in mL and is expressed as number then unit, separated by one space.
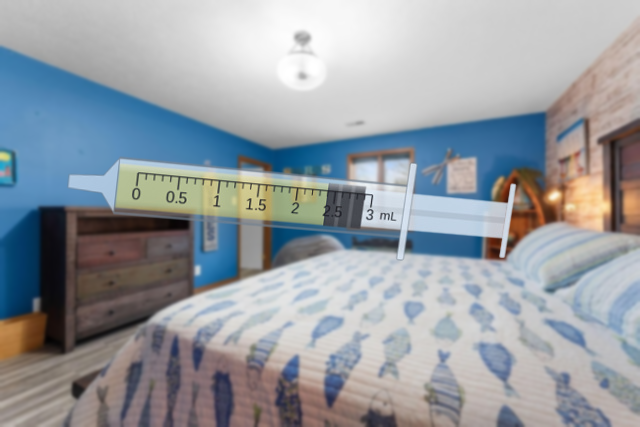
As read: 2.4 mL
